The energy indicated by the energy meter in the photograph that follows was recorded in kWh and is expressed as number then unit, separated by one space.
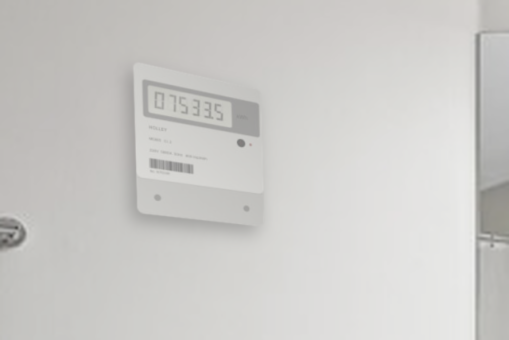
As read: 7533.5 kWh
